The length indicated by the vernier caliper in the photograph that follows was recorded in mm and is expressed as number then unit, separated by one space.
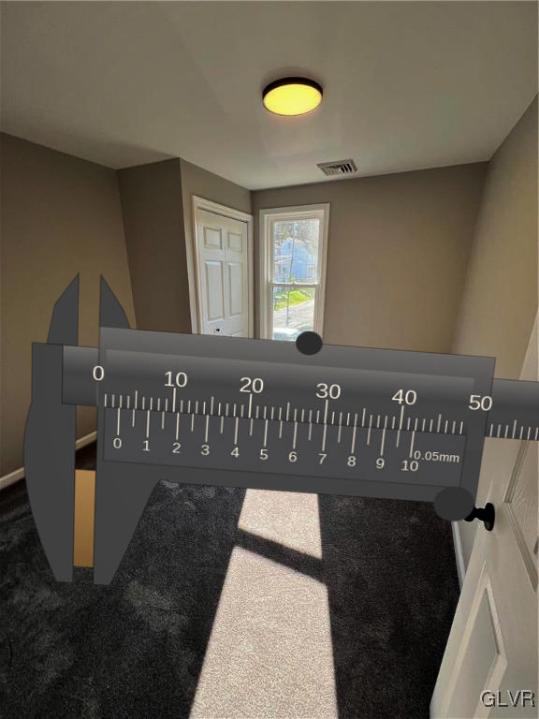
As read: 2.8 mm
